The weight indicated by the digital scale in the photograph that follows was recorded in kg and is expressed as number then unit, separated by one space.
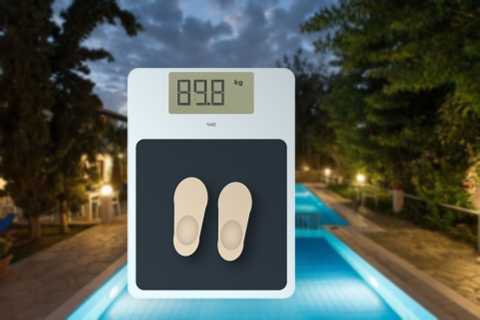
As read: 89.8 kg
